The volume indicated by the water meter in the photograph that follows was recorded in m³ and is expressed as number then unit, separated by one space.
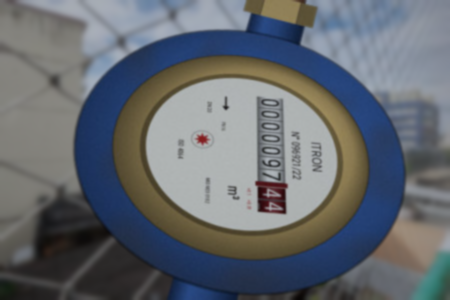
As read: 97.44 m³
